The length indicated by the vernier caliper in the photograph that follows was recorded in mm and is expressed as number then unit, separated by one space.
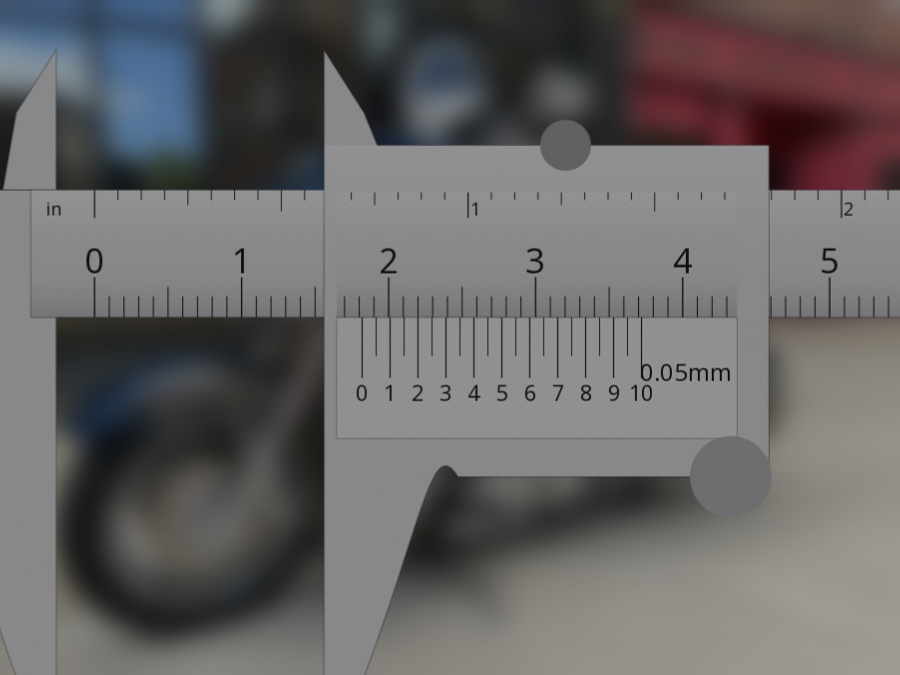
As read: 18.2 mm
